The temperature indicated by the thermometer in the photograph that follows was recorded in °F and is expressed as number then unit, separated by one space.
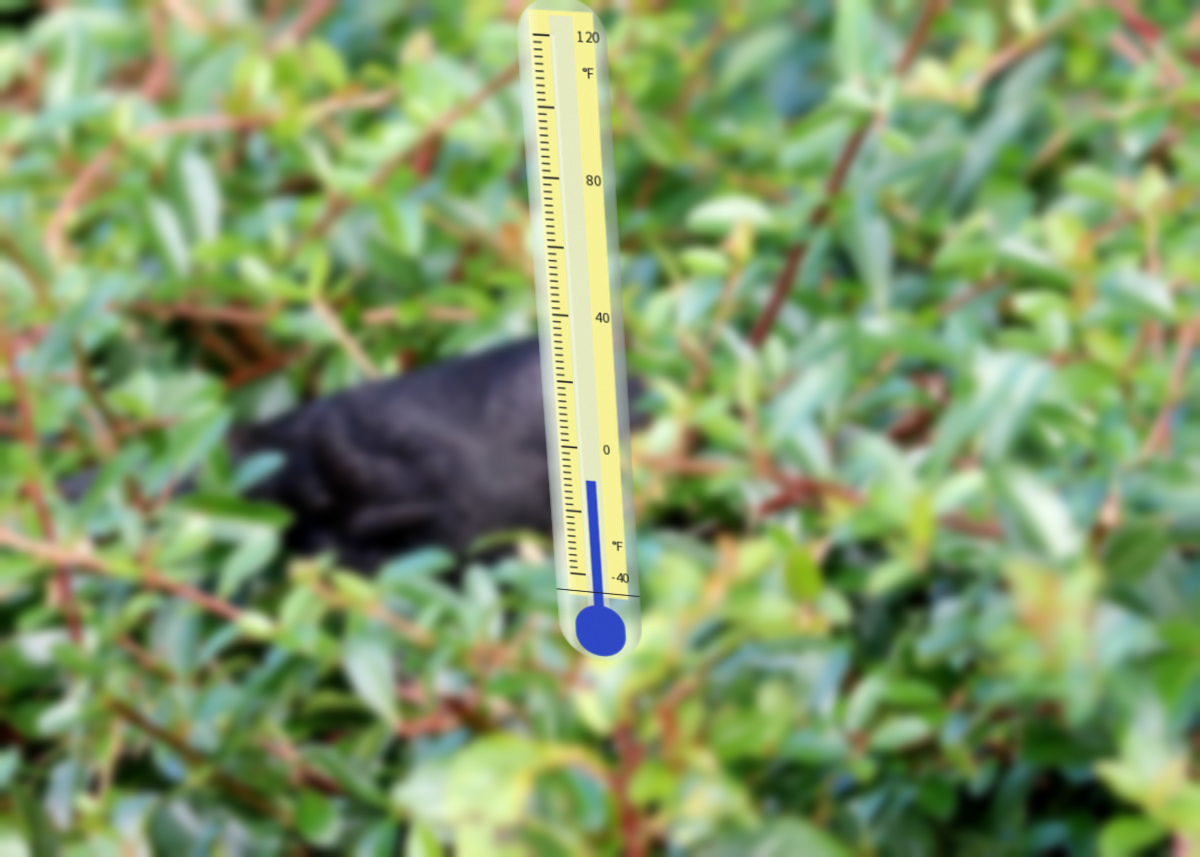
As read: -10 °F
